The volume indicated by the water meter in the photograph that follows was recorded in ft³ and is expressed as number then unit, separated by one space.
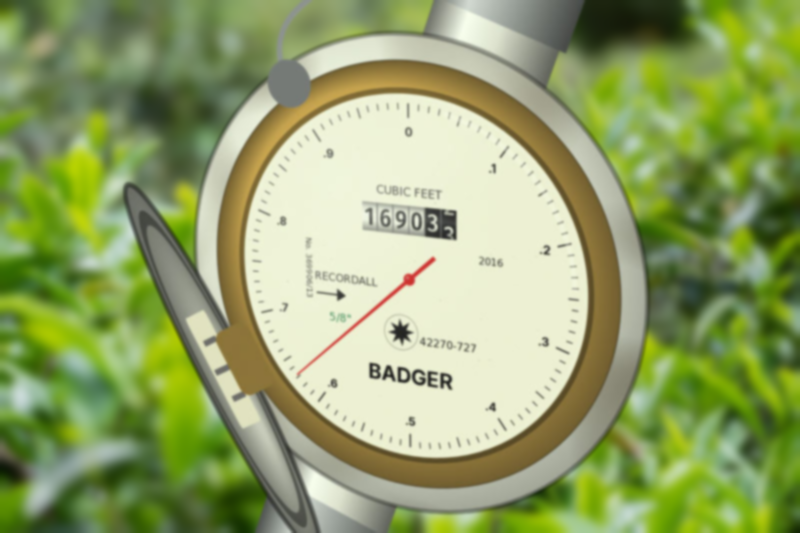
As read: 169032.63 ft³
